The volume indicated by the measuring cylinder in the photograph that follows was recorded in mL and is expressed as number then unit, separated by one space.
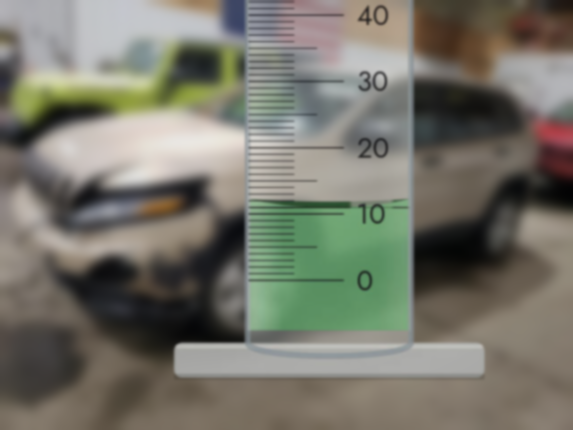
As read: 11 mL
